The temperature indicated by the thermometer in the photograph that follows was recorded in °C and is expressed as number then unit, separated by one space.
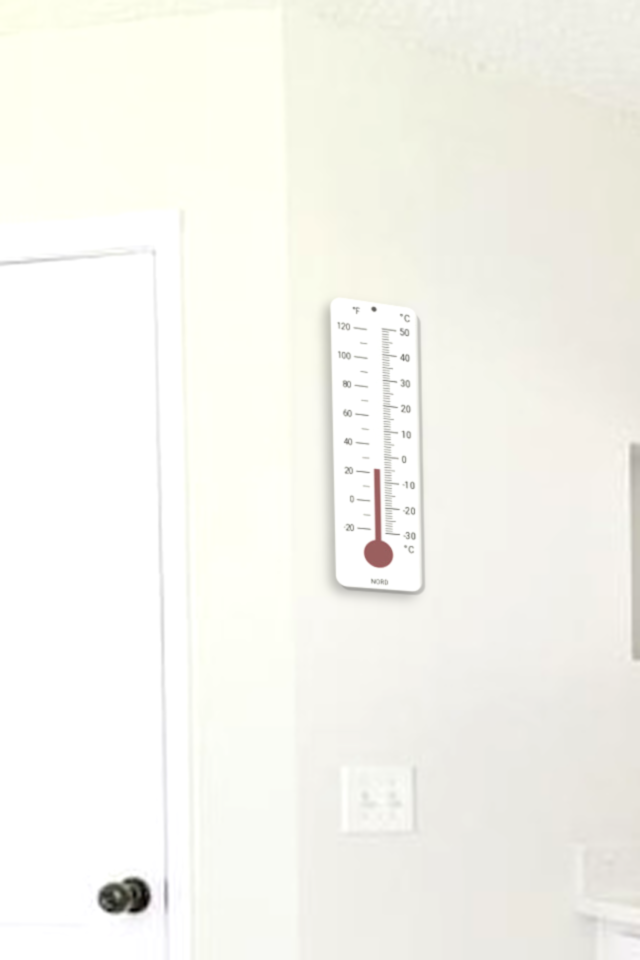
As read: -5 °C
